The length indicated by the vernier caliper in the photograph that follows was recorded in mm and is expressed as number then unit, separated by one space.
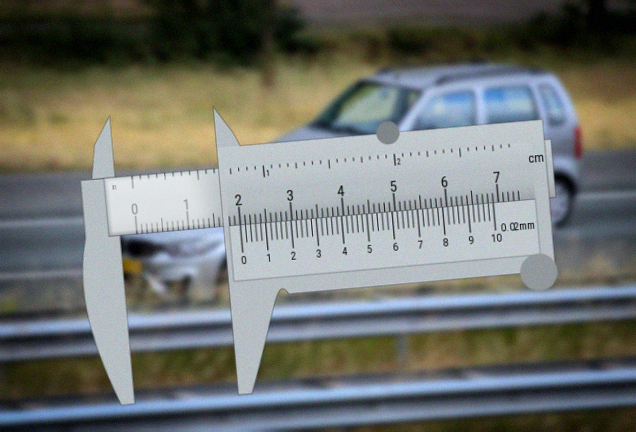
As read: 20.0 mm
